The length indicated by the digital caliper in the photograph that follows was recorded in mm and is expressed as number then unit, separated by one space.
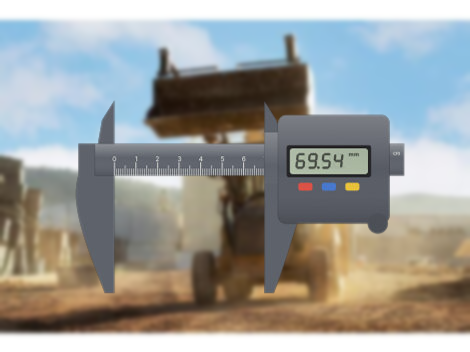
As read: 69.54 mm
